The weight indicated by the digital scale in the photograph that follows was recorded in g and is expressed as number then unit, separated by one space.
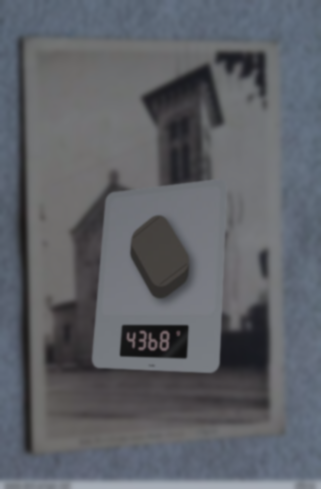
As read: 4368 g
